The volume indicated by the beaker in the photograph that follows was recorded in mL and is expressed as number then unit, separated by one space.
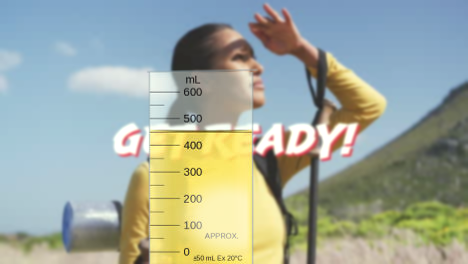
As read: 450 mL
